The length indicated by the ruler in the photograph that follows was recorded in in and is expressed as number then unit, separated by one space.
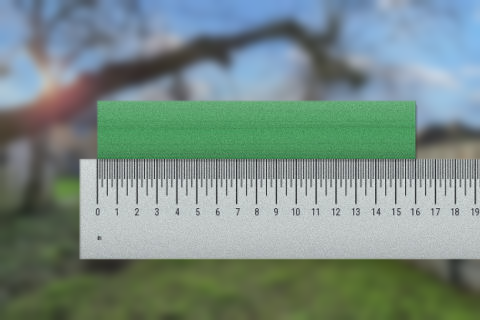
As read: 16 in
